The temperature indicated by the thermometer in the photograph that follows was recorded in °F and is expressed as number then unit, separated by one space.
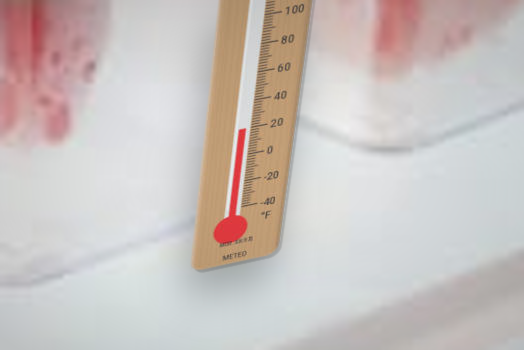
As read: 20 °F
